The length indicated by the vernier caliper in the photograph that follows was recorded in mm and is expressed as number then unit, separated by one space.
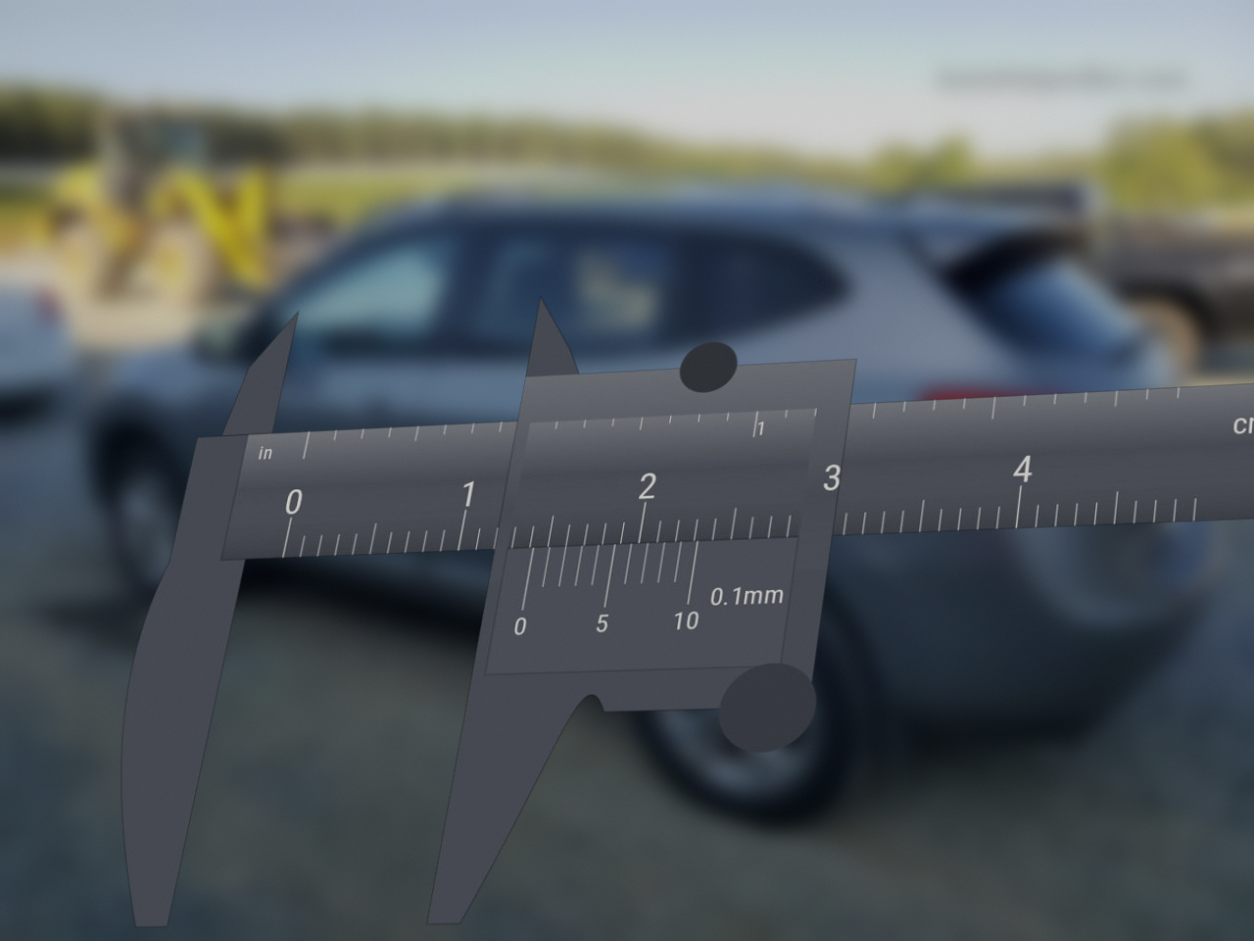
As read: 14.2 mm
